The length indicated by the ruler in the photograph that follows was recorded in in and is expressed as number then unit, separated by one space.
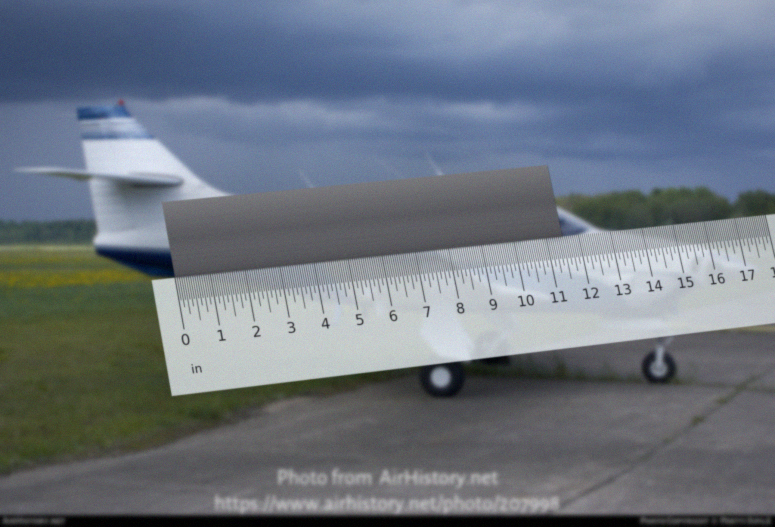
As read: 11.5 in
